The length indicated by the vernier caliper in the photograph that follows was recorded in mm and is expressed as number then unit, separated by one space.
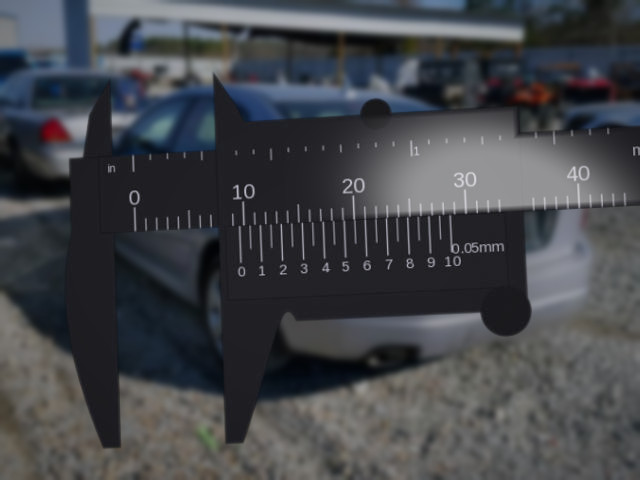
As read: 9.6 mm
